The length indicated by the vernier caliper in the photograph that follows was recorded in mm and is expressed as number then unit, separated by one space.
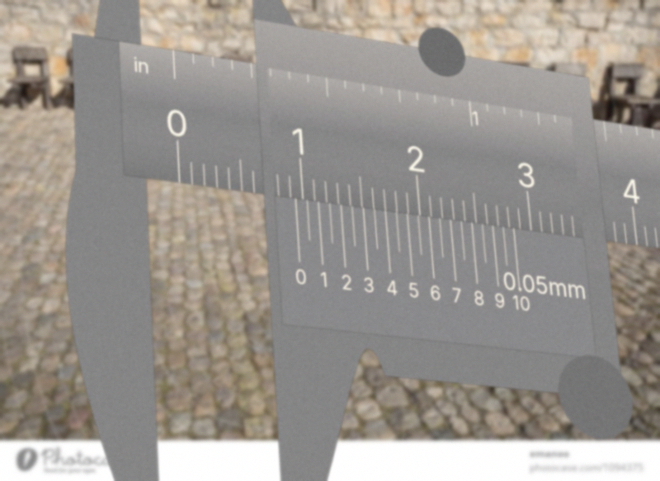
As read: 9.4 mm
